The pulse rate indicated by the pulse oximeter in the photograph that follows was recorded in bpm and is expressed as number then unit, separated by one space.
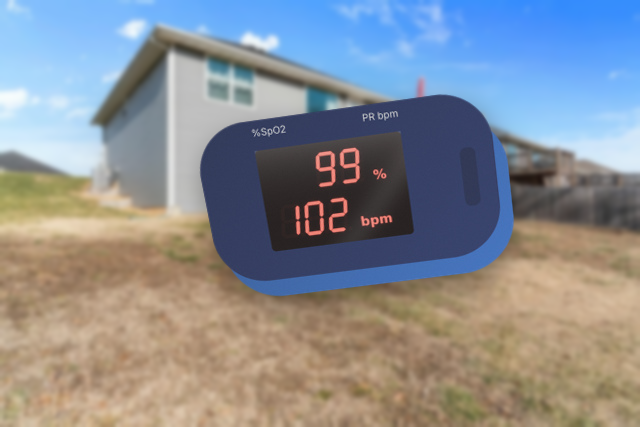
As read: 102 bpm
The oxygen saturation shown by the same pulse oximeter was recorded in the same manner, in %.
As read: 99 %
